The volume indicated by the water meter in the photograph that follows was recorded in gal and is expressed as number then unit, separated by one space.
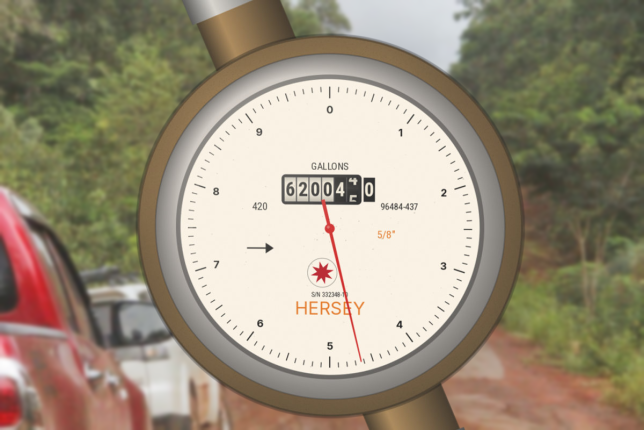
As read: 6200444.6 gal
